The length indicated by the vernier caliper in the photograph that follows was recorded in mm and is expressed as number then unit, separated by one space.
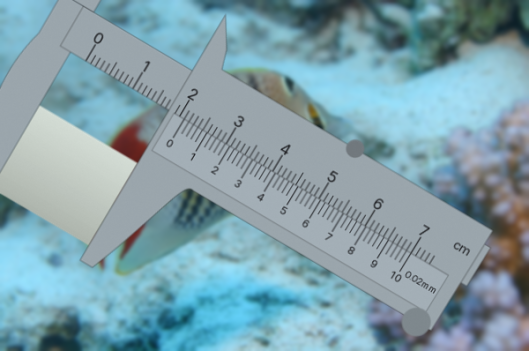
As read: 21.0 mm
